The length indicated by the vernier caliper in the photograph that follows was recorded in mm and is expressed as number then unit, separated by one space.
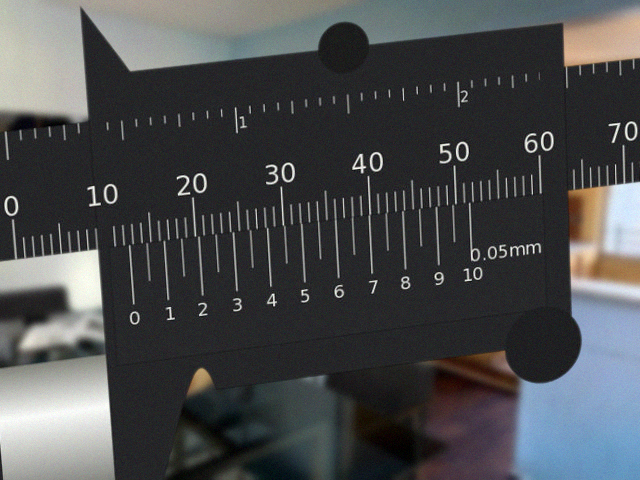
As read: 12.6 mm
